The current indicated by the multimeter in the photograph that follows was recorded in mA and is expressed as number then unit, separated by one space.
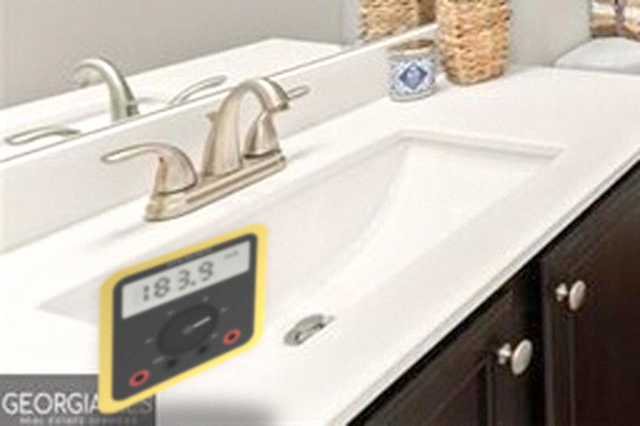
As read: 183.9 mA
